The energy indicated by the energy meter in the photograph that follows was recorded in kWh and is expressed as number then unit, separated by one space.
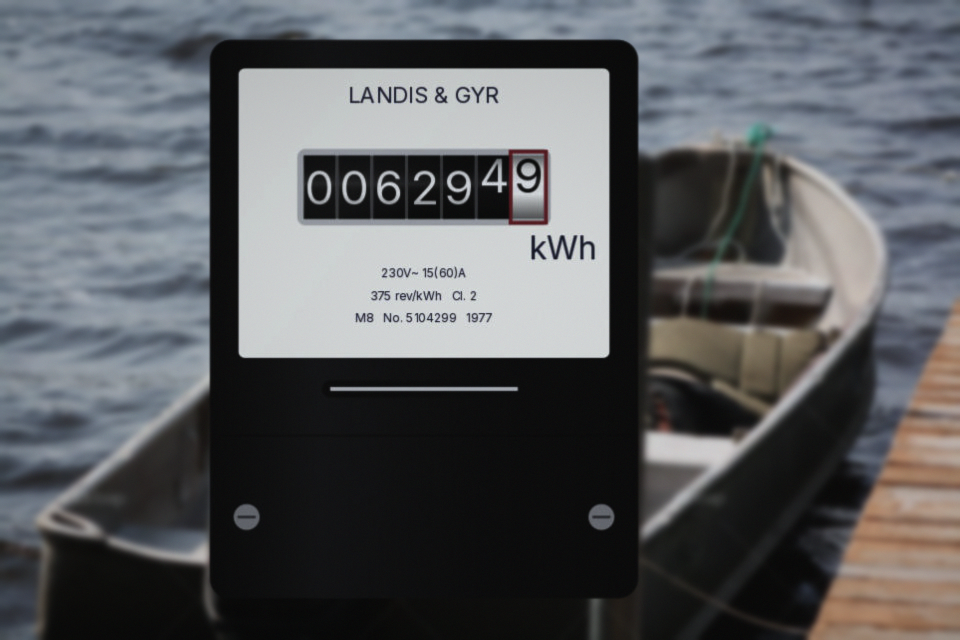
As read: 6294.9 kWh
